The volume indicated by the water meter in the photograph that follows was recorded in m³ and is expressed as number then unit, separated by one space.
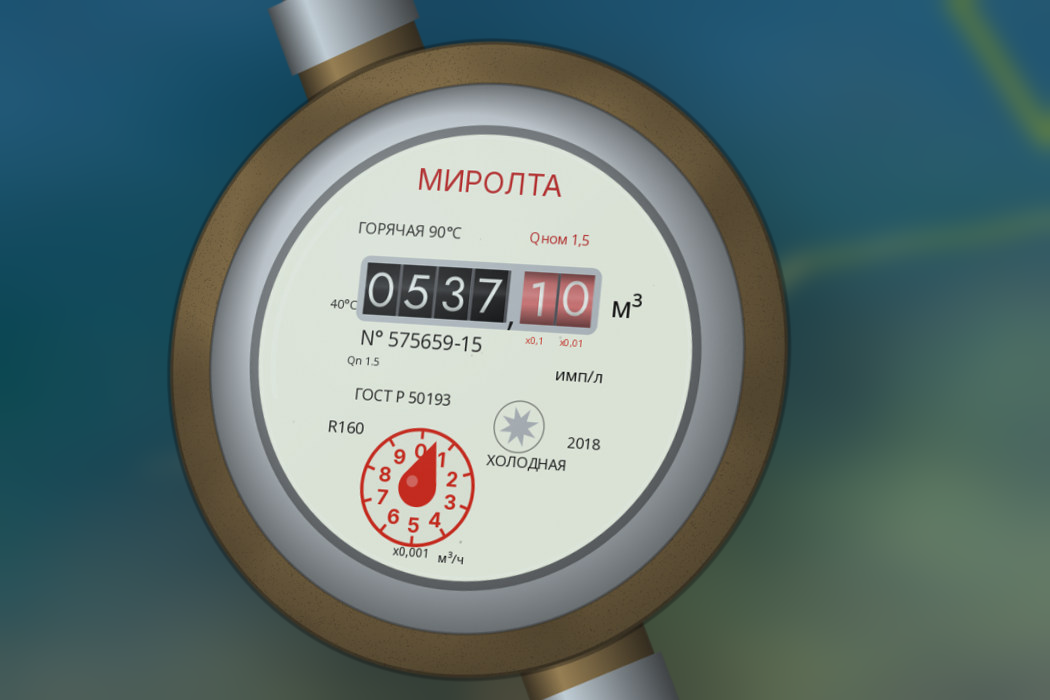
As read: 537.100 m³
